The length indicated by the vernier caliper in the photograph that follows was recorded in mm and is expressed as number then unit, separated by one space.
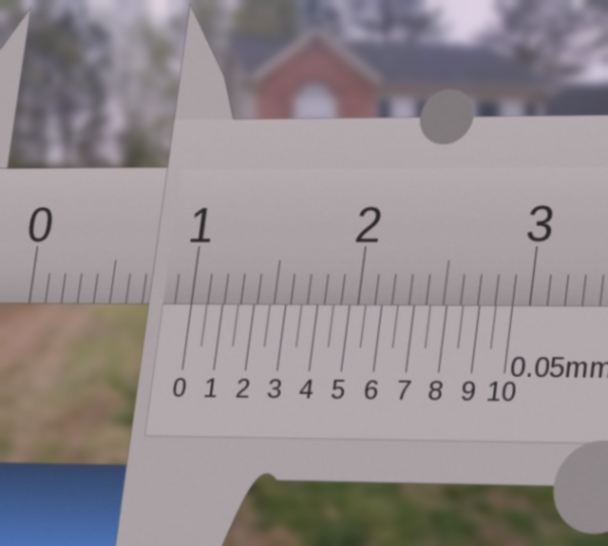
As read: 10.0 mm
